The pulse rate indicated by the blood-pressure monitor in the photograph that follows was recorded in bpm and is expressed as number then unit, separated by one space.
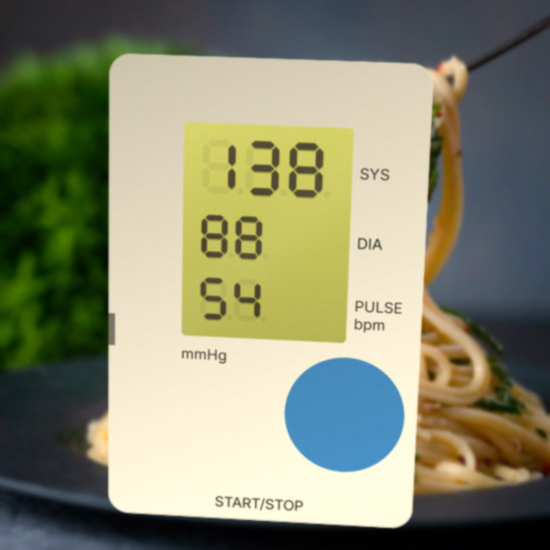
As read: 54 bpm
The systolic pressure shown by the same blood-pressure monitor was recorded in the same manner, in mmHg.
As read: 138 mmHg
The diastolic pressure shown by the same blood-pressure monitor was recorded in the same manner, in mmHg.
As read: 88 mmHg
